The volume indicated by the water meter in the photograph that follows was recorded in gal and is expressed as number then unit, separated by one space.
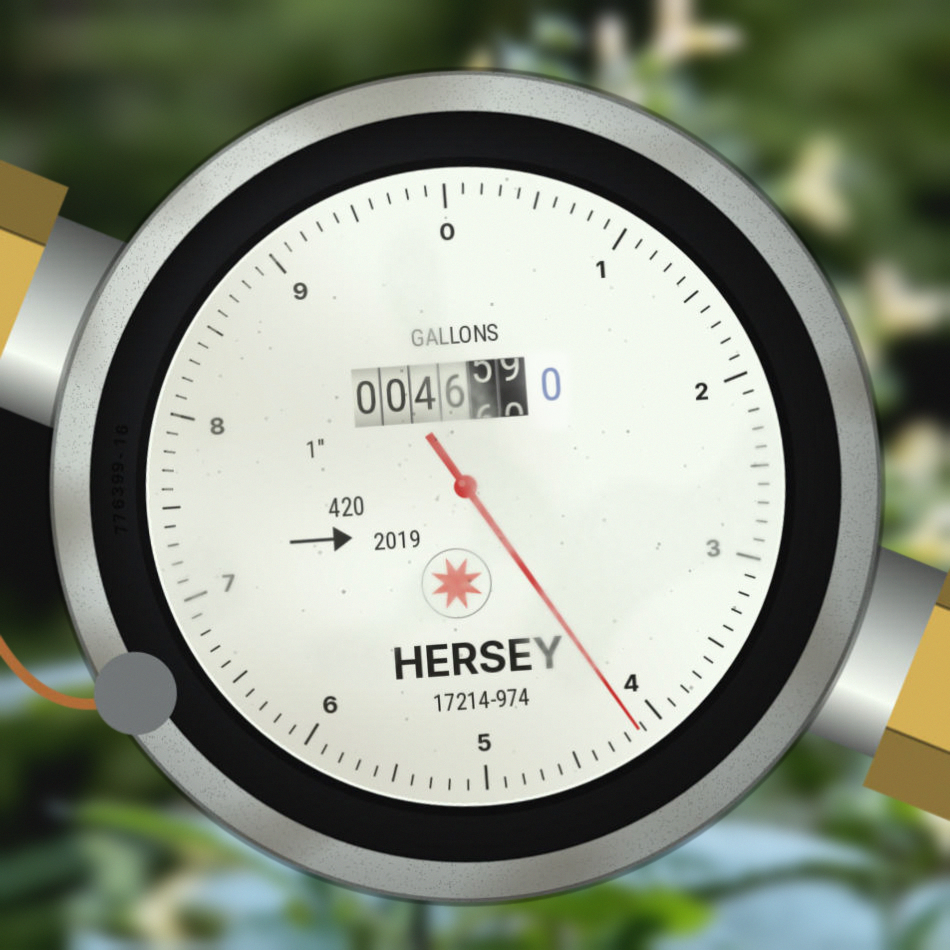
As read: 46594.1 gal
